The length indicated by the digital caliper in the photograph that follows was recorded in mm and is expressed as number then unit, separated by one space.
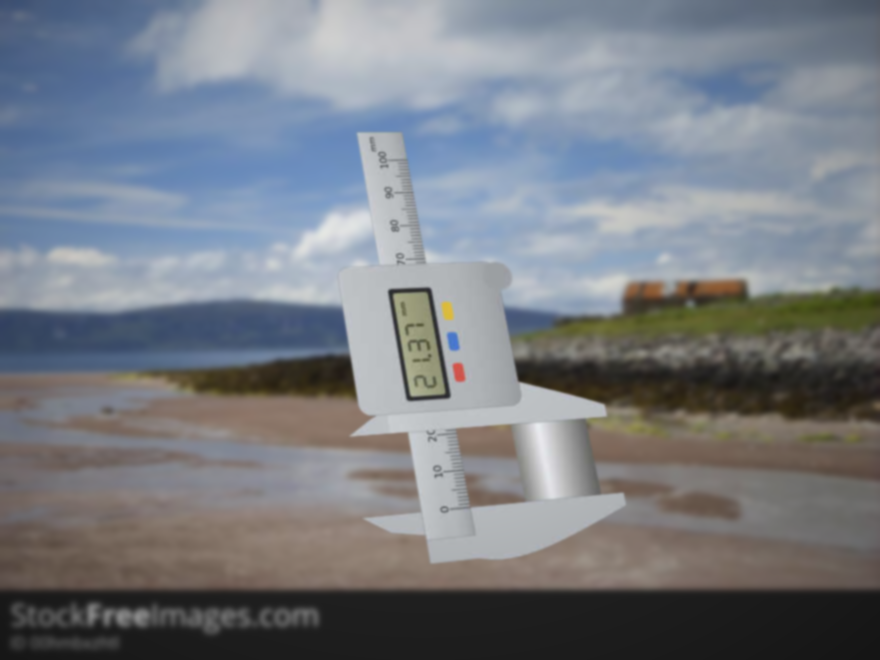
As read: 21.37 mm
